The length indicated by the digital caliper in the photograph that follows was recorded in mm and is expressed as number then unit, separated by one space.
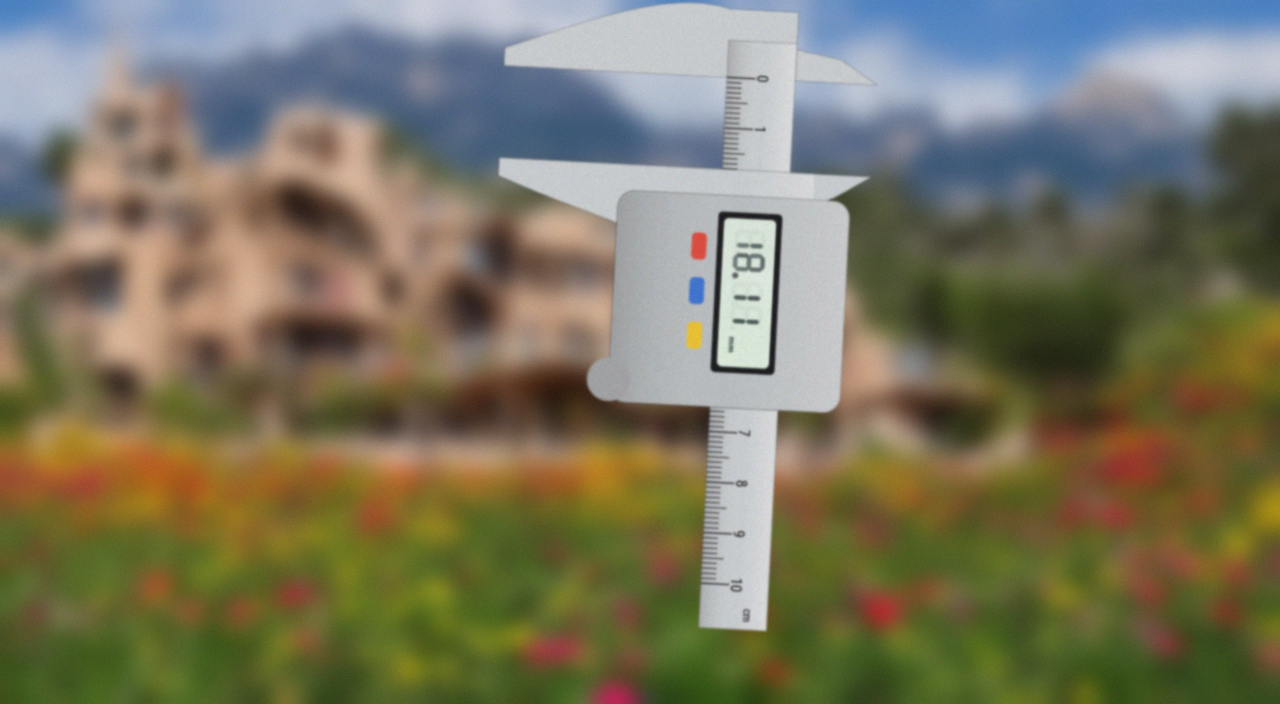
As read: 18.11 mm
